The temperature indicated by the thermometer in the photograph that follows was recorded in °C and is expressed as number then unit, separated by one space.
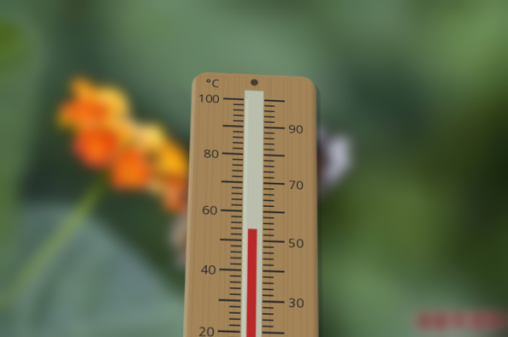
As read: 54 °C
